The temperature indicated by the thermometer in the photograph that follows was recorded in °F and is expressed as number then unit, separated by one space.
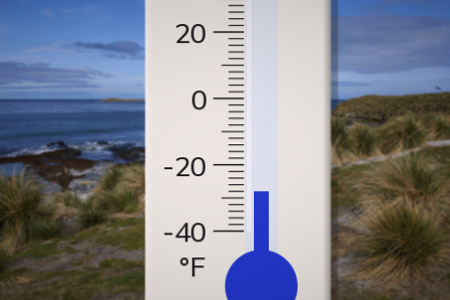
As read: -28 °F
